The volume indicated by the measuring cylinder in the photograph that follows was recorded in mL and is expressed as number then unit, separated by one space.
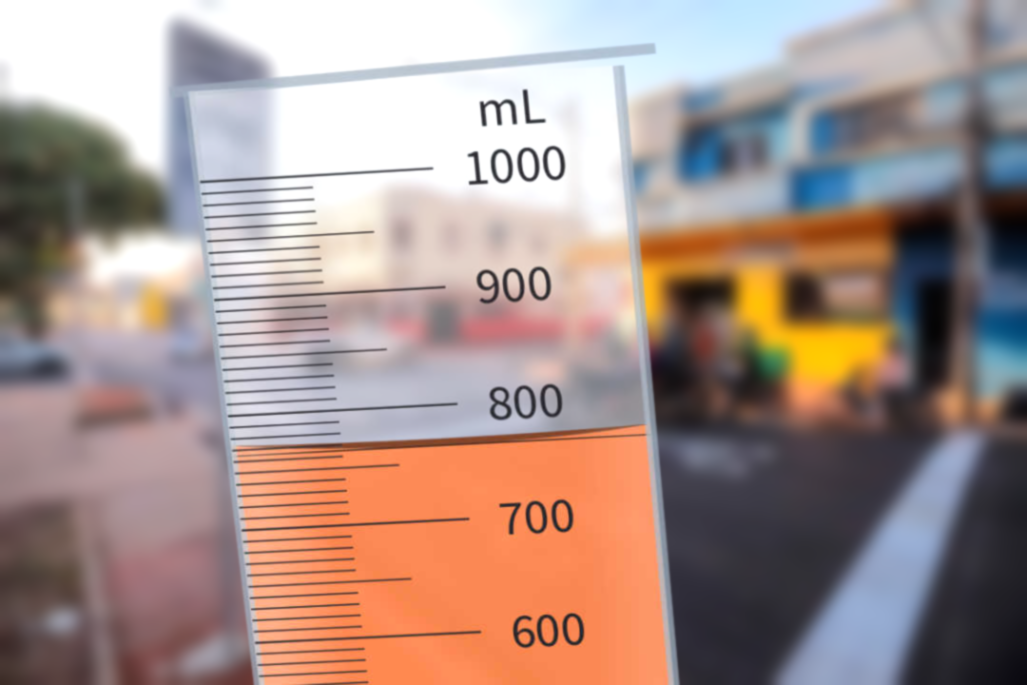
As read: 765 mL
